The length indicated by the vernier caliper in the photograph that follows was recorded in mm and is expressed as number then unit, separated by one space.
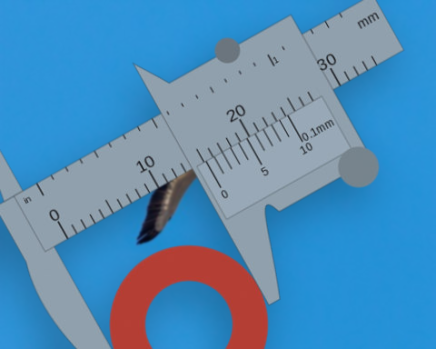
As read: 15.2 mm
